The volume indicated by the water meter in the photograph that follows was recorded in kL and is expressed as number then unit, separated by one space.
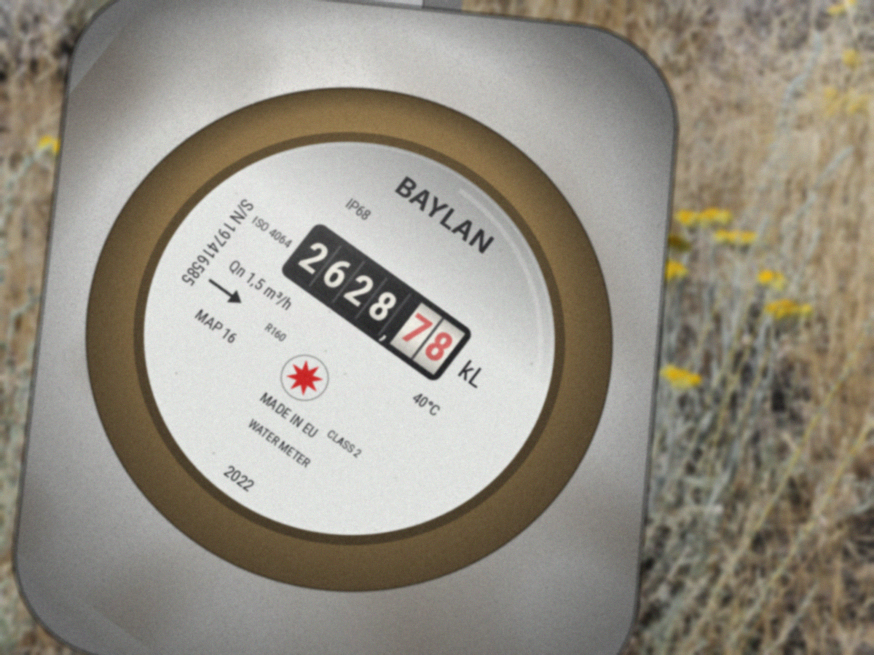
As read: 2628.78 kL
